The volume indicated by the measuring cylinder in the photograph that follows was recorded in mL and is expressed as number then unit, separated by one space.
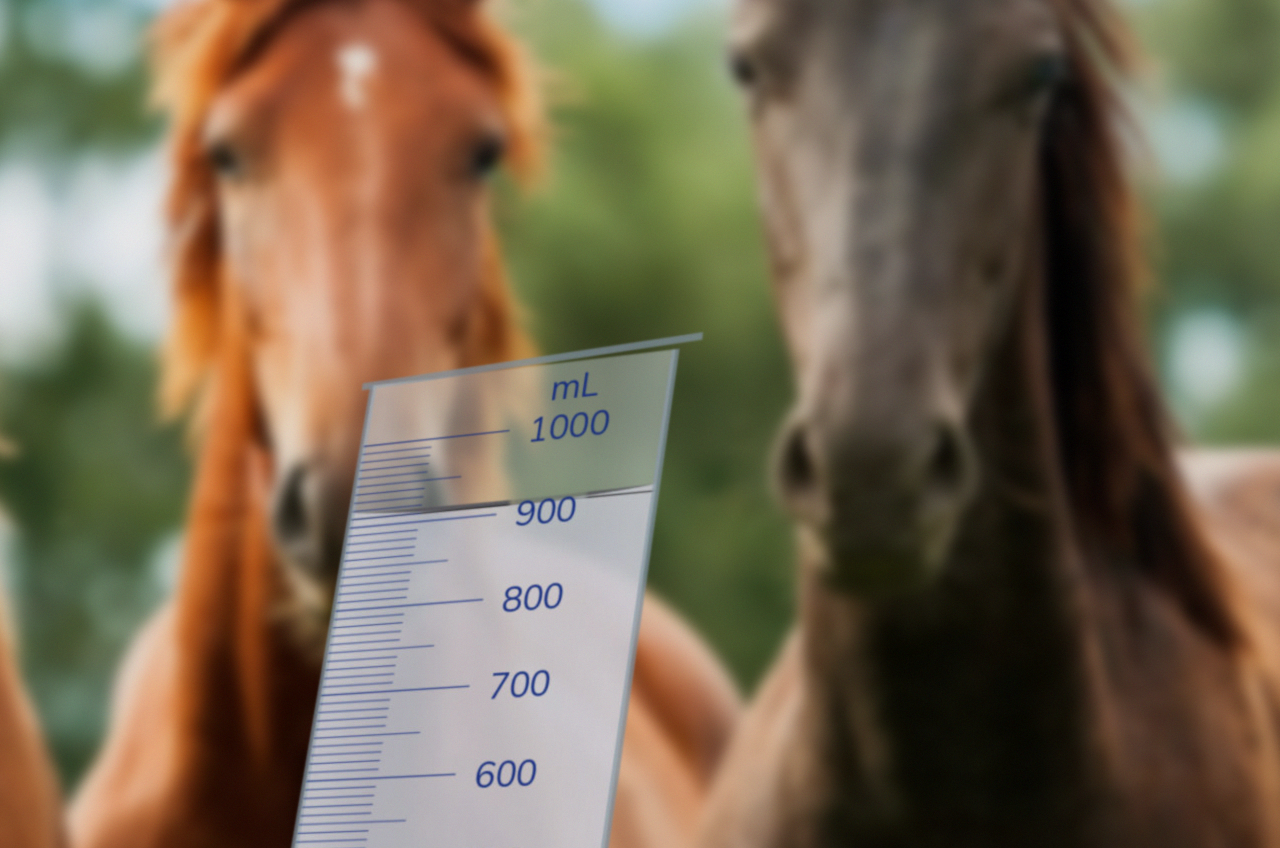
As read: 910 mL
